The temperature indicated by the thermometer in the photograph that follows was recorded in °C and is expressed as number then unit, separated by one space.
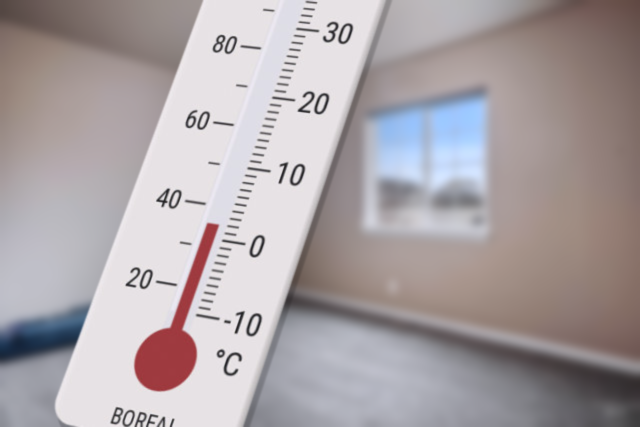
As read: 2 °C
